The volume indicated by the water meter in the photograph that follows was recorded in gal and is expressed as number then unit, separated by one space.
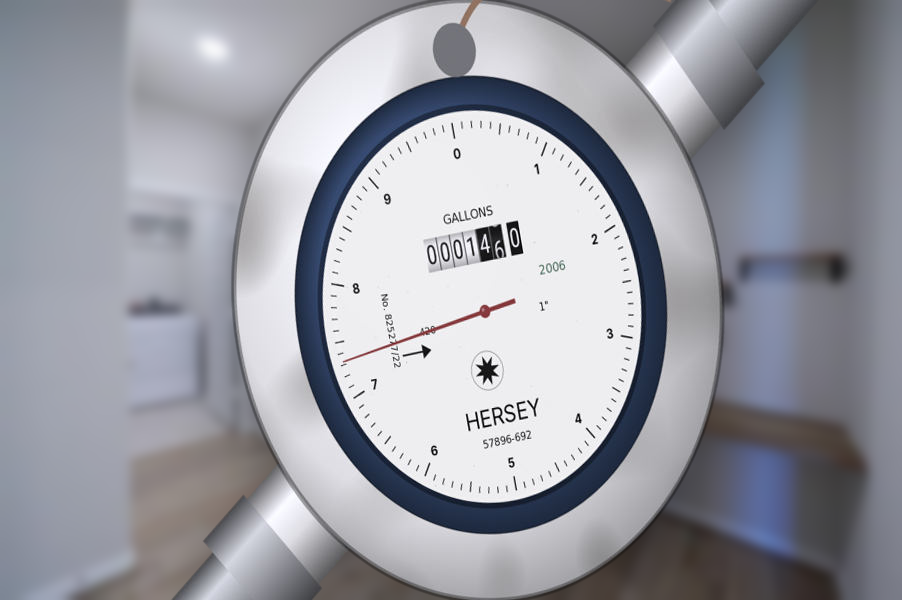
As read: 1457.3 gal
